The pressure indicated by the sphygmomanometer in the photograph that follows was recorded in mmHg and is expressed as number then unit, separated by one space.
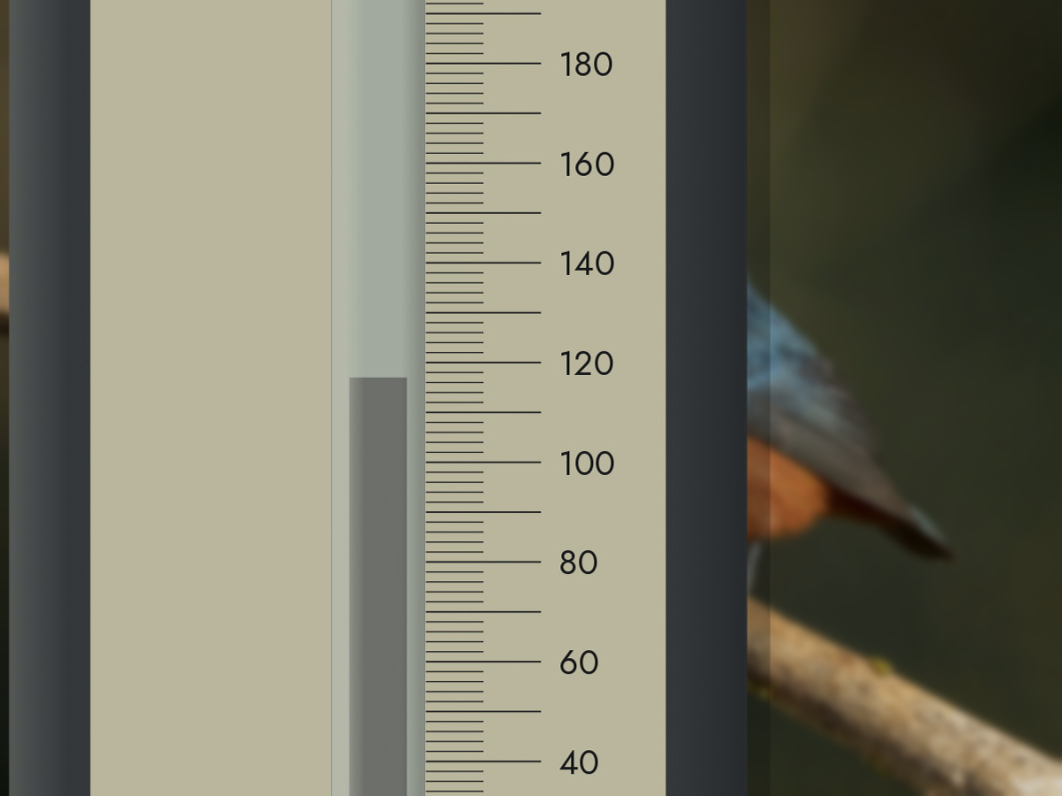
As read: 117 mmHg
